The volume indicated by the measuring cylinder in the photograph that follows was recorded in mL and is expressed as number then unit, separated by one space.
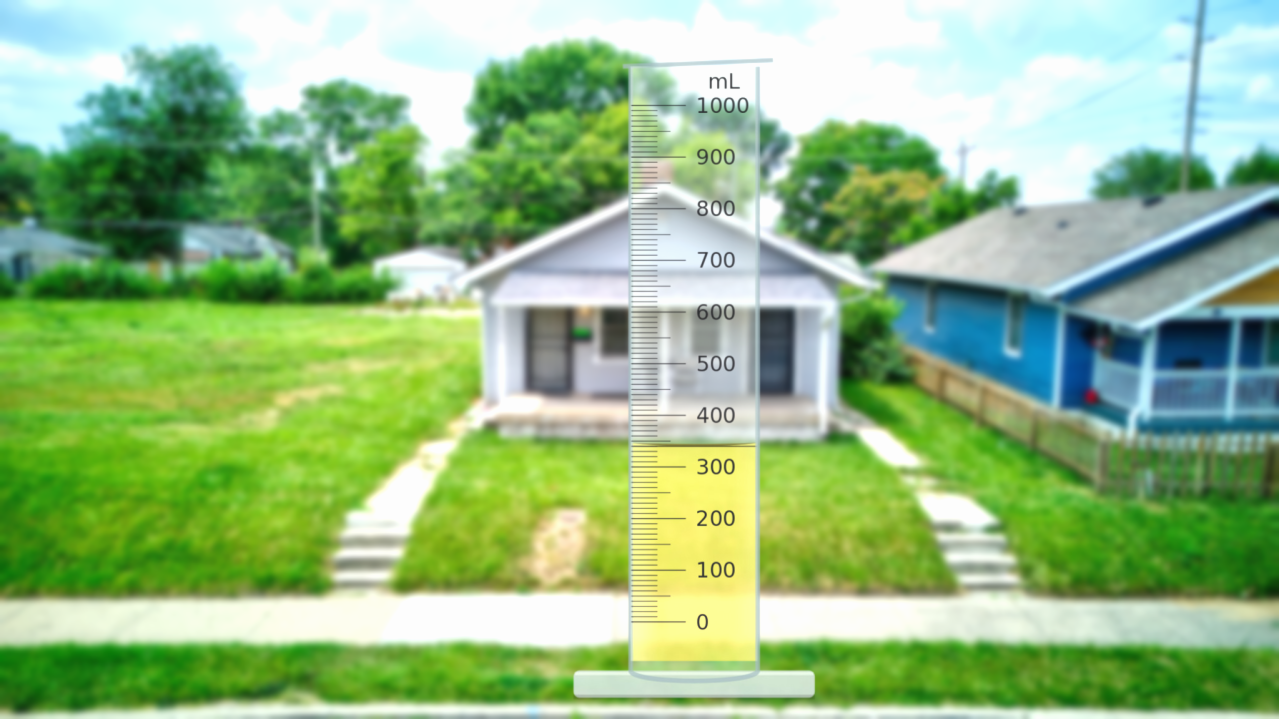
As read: 340 mL
